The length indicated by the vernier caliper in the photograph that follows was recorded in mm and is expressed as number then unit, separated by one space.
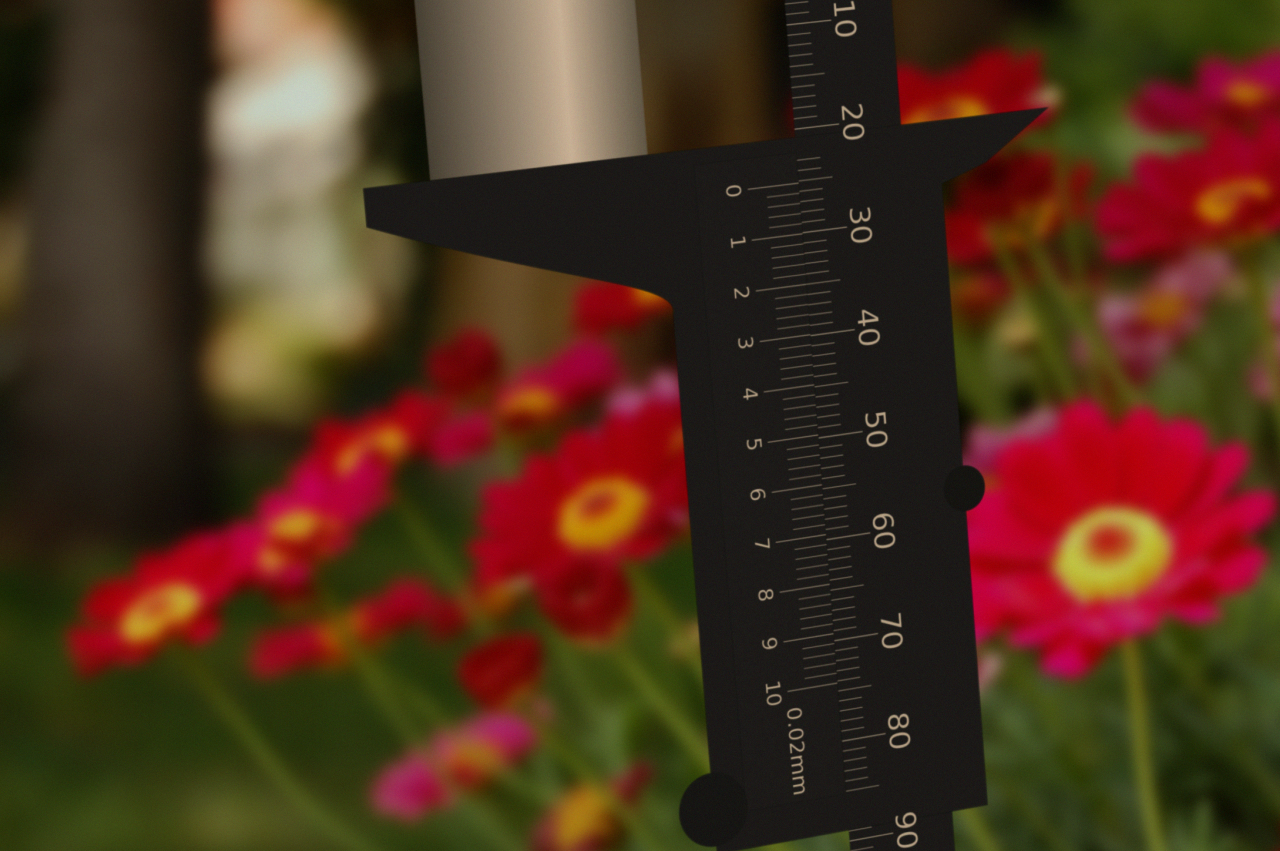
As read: 25.2 mm
